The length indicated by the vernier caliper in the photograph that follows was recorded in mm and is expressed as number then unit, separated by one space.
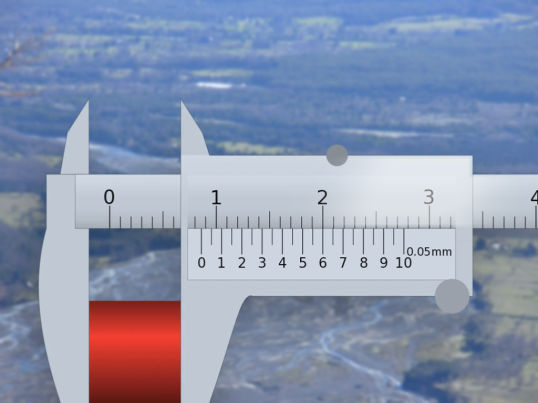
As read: 8.6 mm
